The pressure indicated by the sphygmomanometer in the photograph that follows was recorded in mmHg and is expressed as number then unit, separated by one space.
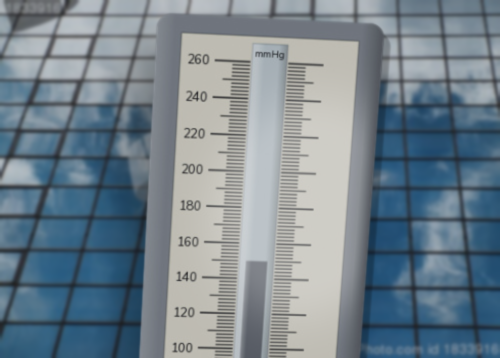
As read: 150 mmHg
